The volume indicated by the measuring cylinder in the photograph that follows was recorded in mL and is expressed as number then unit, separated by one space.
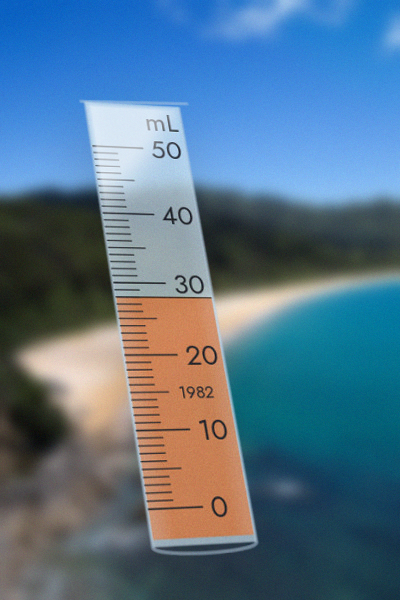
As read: 28 mL
